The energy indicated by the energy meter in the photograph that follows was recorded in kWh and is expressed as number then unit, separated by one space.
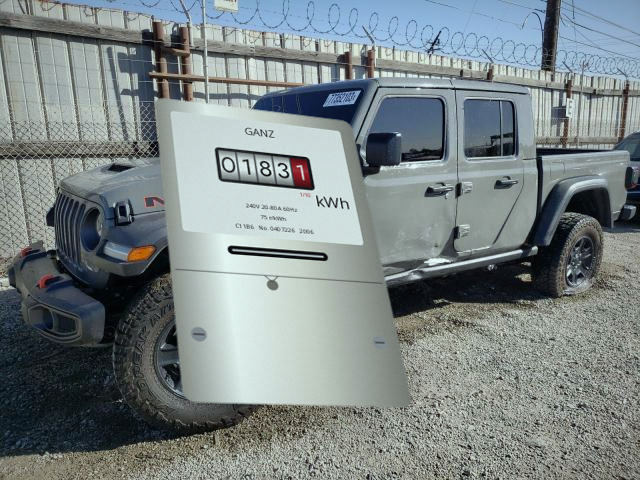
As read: 183.1 kWh
